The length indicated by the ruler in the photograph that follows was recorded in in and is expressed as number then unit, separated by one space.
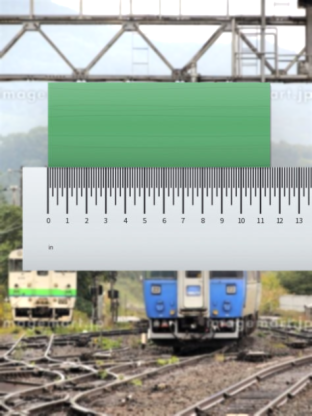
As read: 11.5 in
